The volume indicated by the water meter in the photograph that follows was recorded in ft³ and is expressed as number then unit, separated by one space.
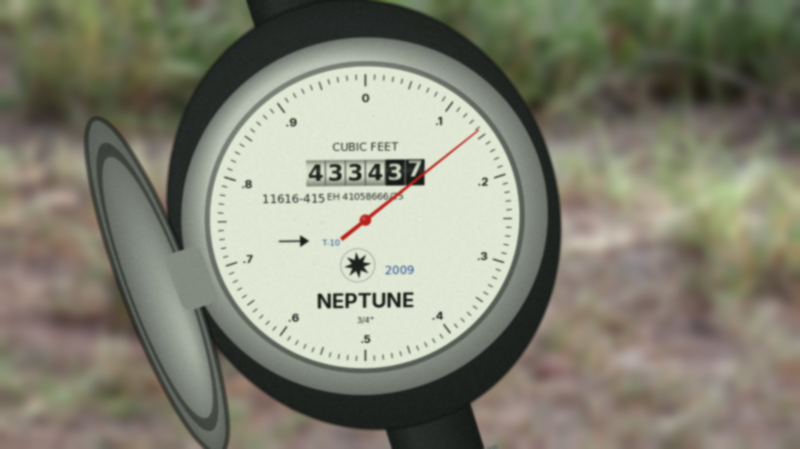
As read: 433437.14 ft³
